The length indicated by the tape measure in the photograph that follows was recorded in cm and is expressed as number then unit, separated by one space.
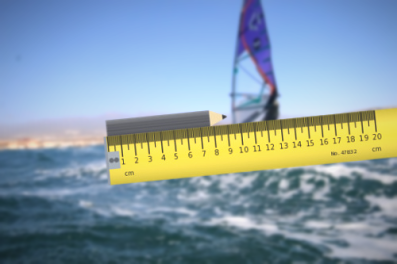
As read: 9 cm
